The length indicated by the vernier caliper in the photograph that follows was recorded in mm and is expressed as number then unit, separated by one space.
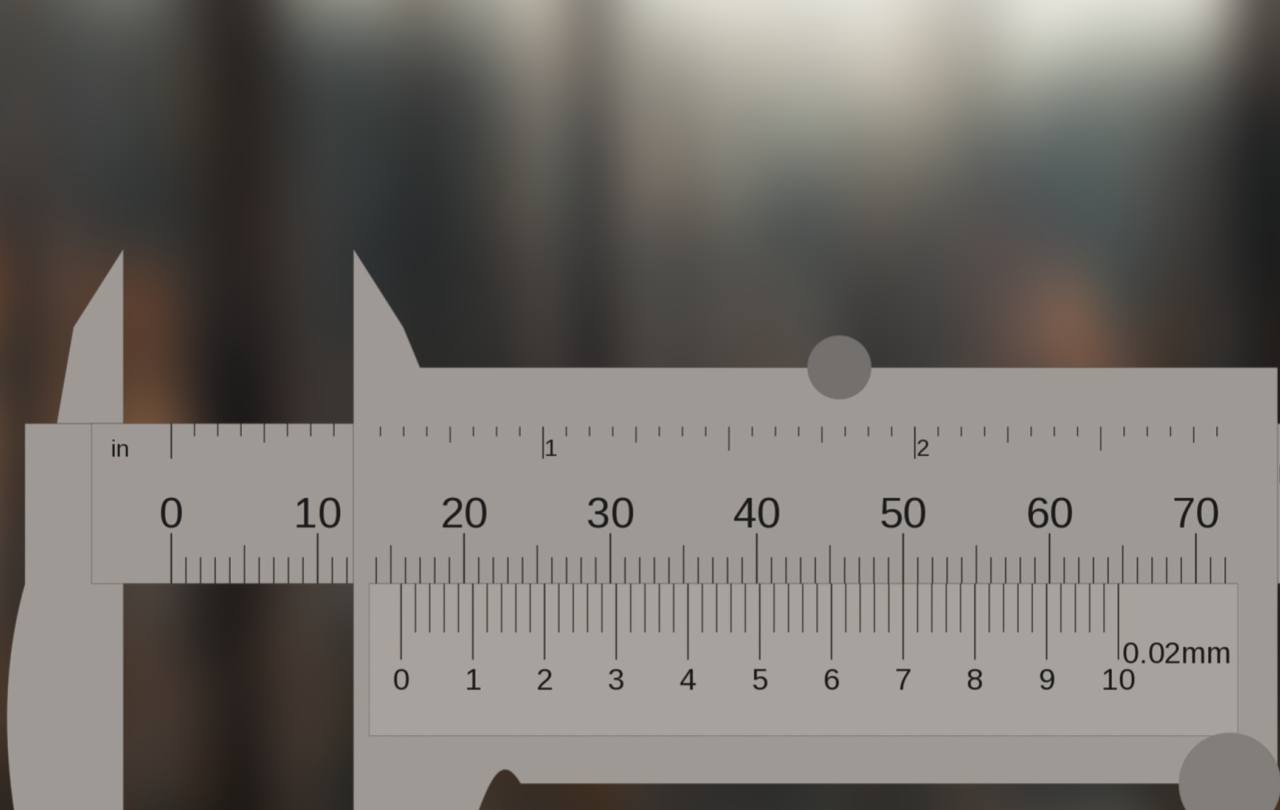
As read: 15.7 mm
